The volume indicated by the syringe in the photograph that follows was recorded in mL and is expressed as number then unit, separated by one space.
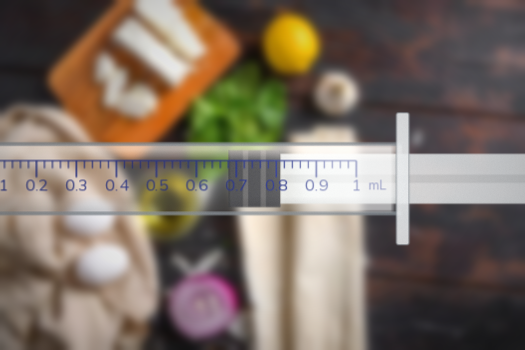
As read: 0.68 mL
